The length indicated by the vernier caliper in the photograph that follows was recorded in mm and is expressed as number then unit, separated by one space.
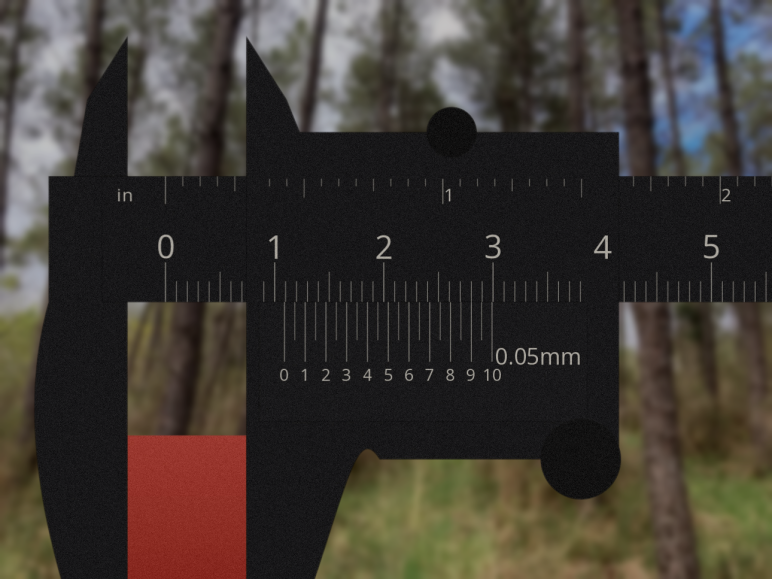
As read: 10.9 mm
